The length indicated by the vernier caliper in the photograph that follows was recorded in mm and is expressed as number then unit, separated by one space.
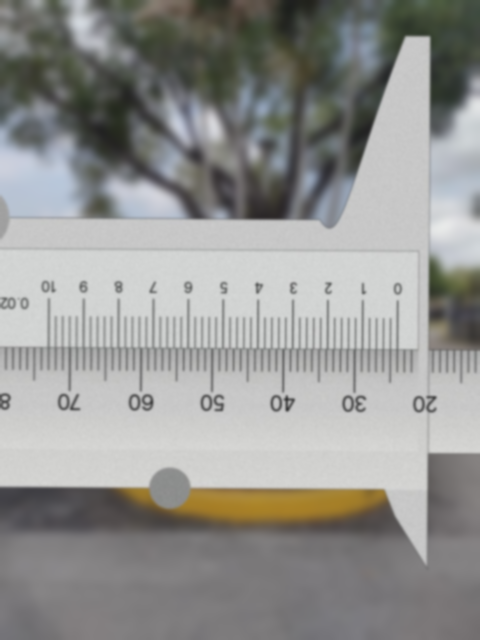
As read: 24.0 mm
